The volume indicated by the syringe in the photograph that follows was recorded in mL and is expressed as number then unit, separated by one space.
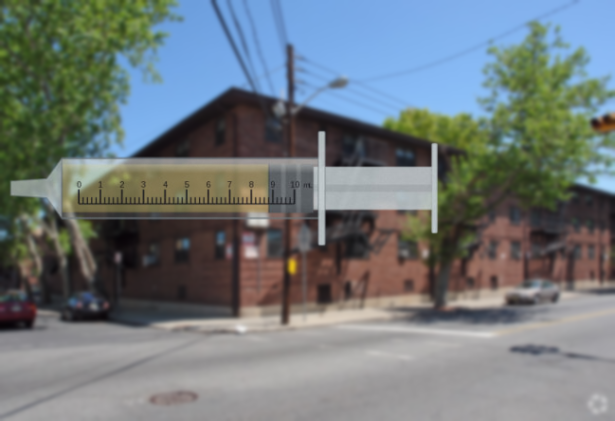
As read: 8.8 mL
